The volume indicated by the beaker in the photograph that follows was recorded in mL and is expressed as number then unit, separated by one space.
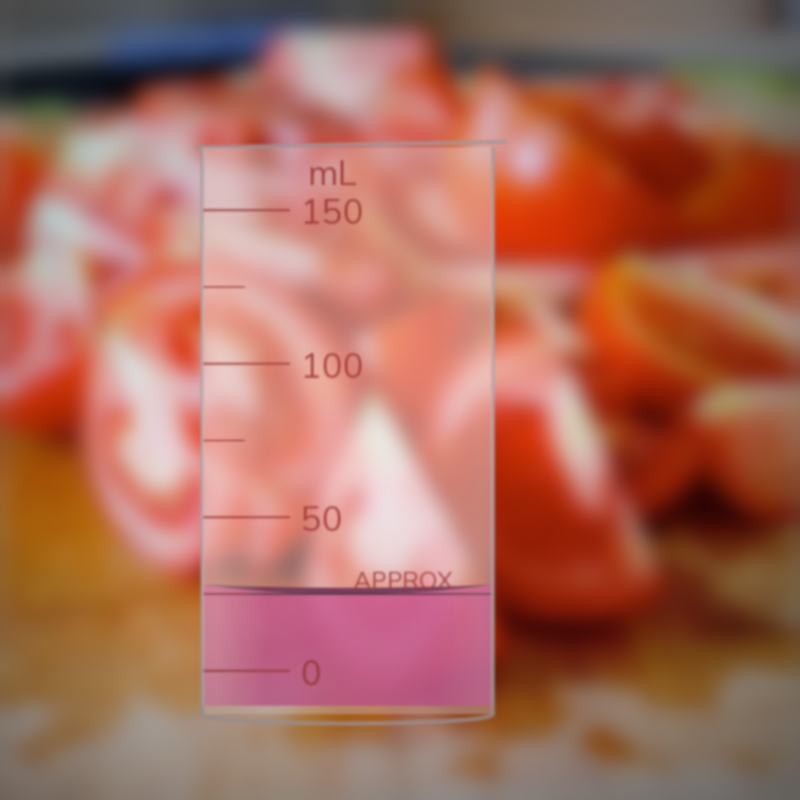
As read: 25 mL
